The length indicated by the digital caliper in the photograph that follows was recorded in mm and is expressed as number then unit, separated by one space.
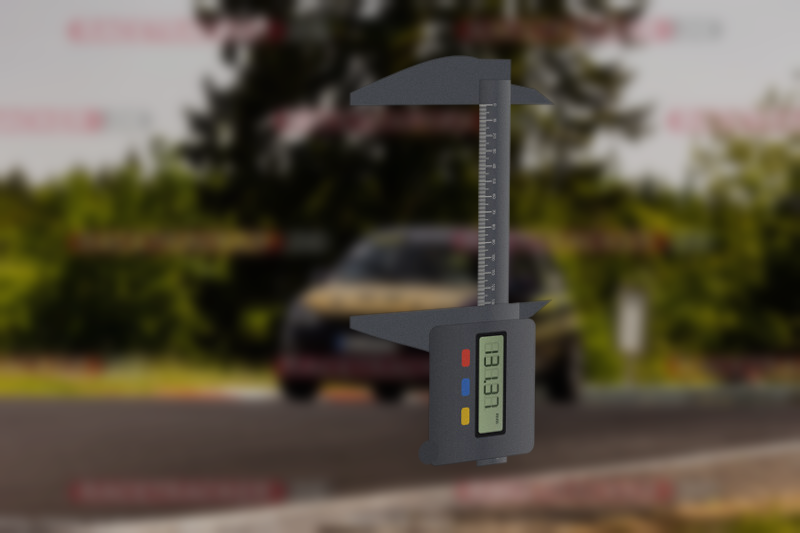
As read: 131.37 mm
